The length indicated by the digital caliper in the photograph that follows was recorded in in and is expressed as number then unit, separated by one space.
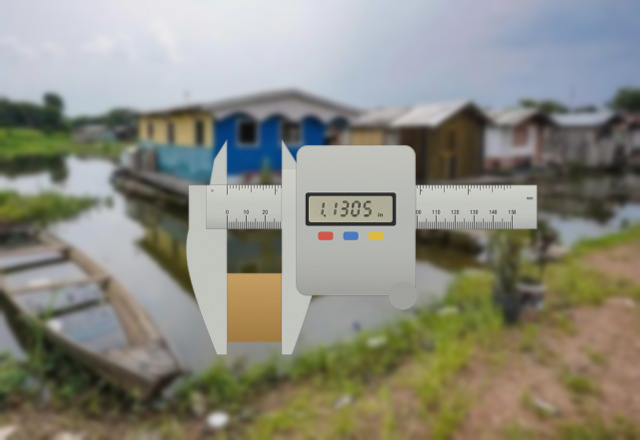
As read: 1.1305 in
